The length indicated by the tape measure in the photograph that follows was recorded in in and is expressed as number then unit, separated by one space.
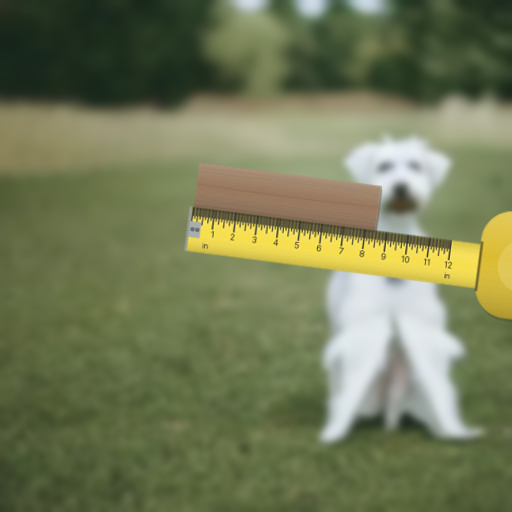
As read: 8.5 in
